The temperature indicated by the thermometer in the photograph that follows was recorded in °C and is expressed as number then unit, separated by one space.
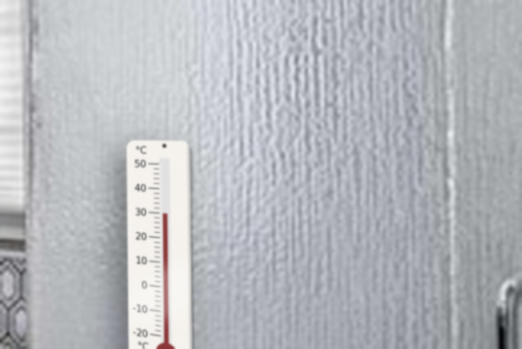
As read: 30 °C
